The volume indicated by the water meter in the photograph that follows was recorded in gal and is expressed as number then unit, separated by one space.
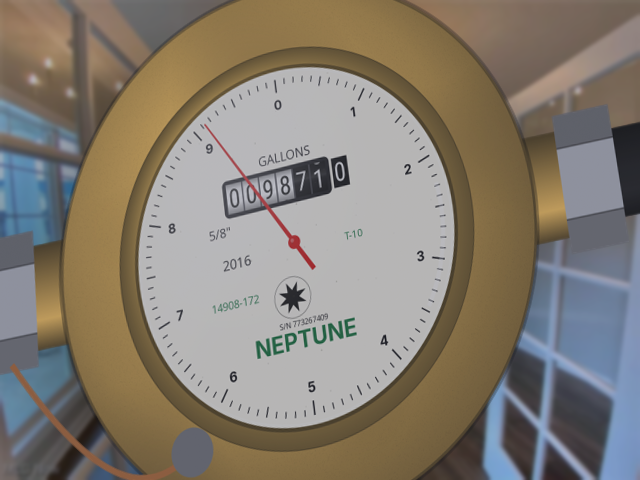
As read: 98709.1 gal
